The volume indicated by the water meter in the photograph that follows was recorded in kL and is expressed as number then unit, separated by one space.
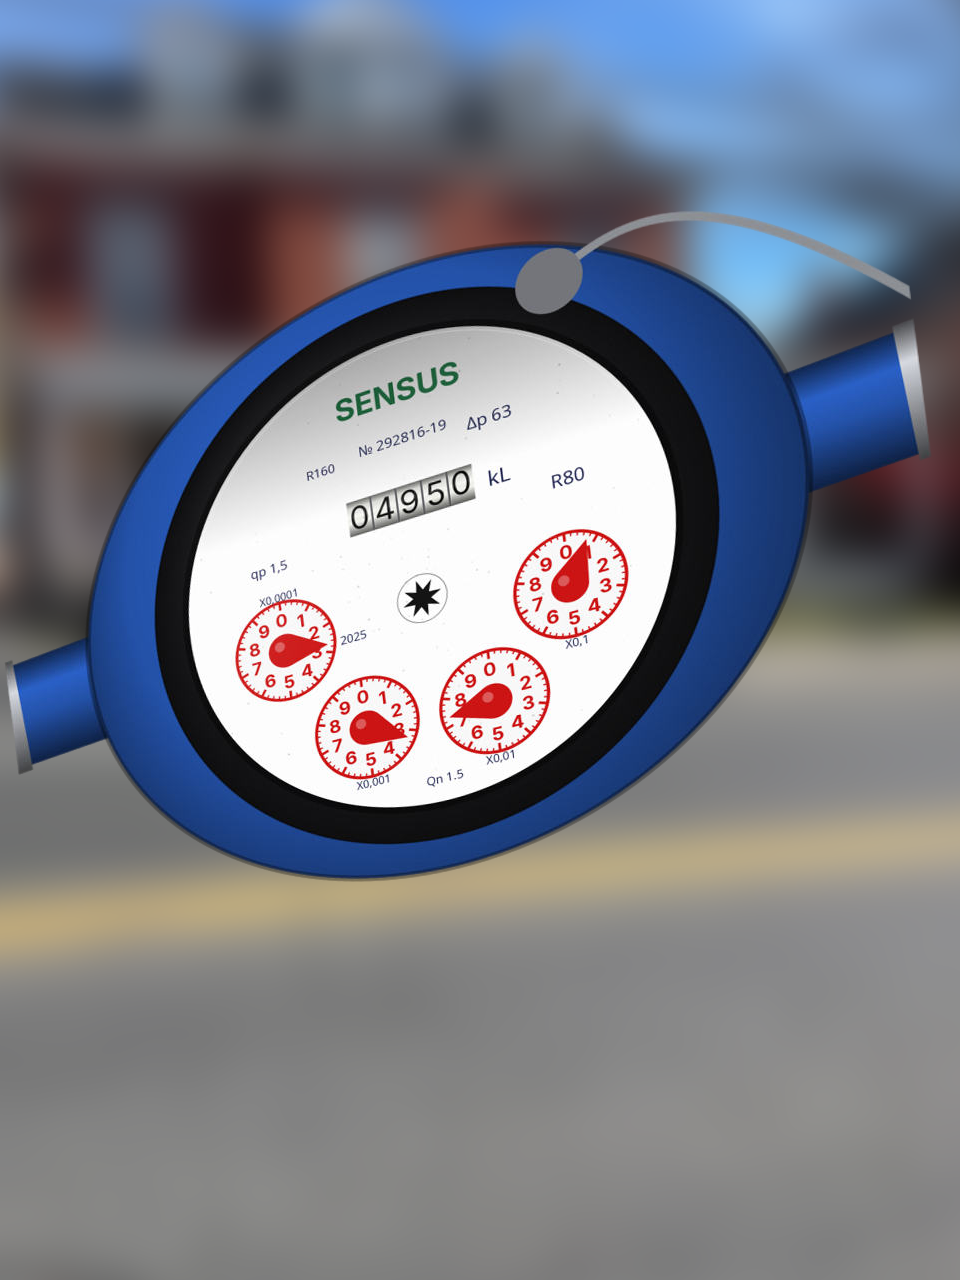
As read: 4950.0732 kL
